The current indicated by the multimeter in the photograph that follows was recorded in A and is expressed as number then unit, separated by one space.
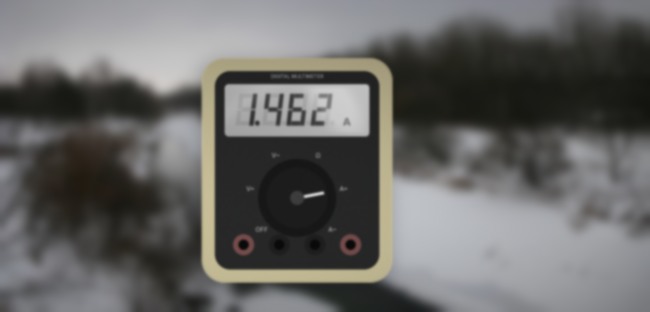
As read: 1.462 A
